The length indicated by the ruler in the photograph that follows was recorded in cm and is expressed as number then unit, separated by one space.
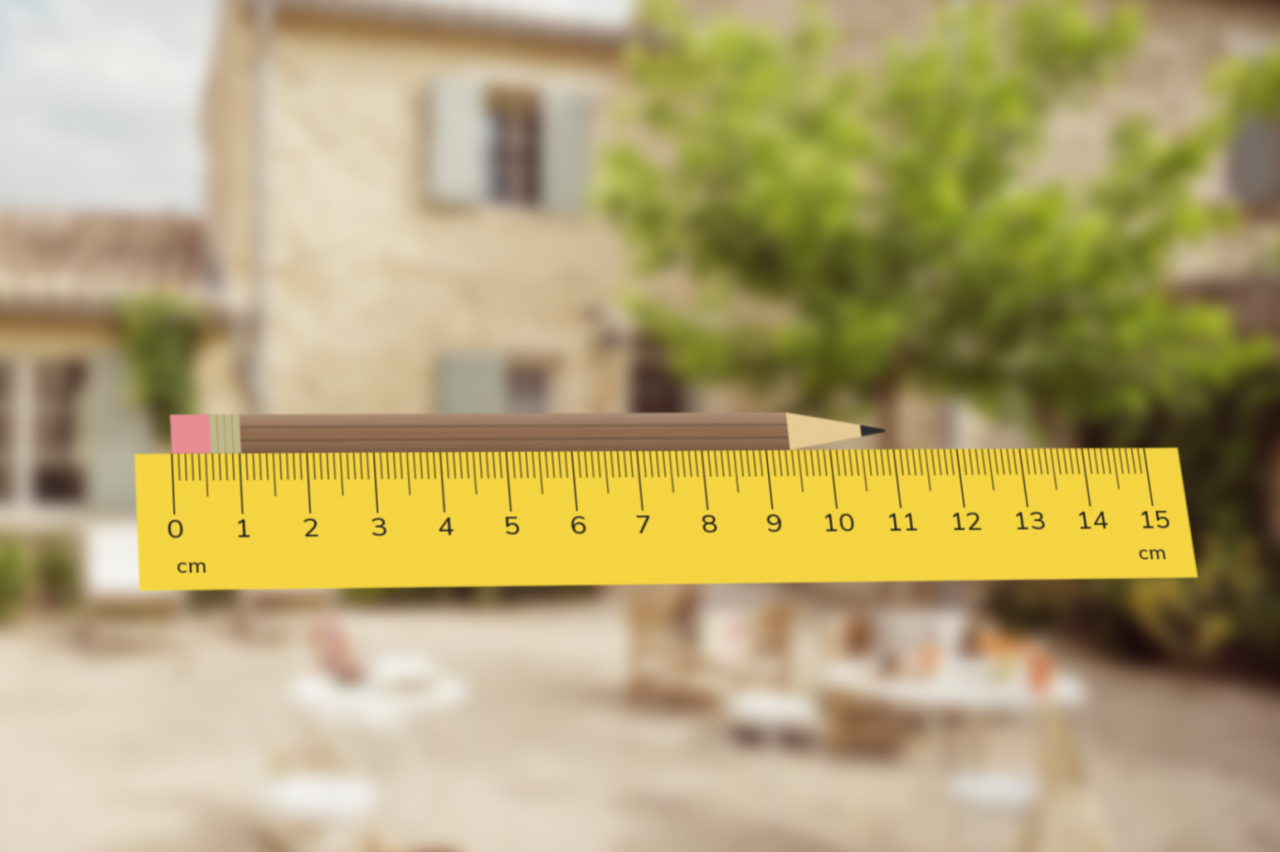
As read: 10.9 cm
